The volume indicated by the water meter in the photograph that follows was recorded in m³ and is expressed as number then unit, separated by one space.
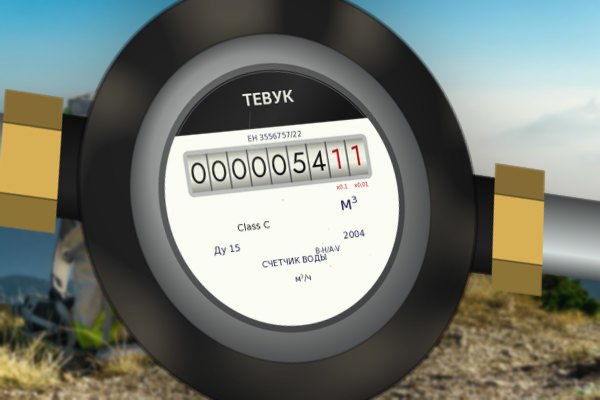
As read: 54.11 m³
